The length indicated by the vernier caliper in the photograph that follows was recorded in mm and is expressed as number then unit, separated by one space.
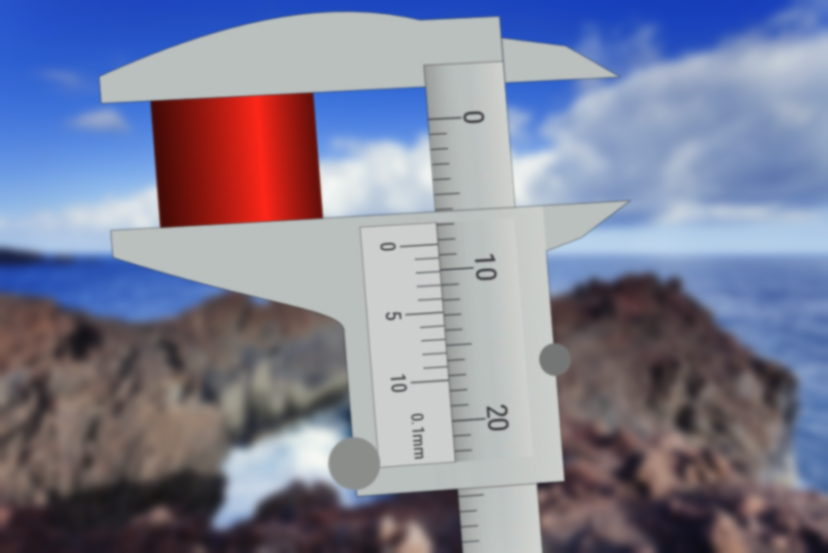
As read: 8.3 mm
